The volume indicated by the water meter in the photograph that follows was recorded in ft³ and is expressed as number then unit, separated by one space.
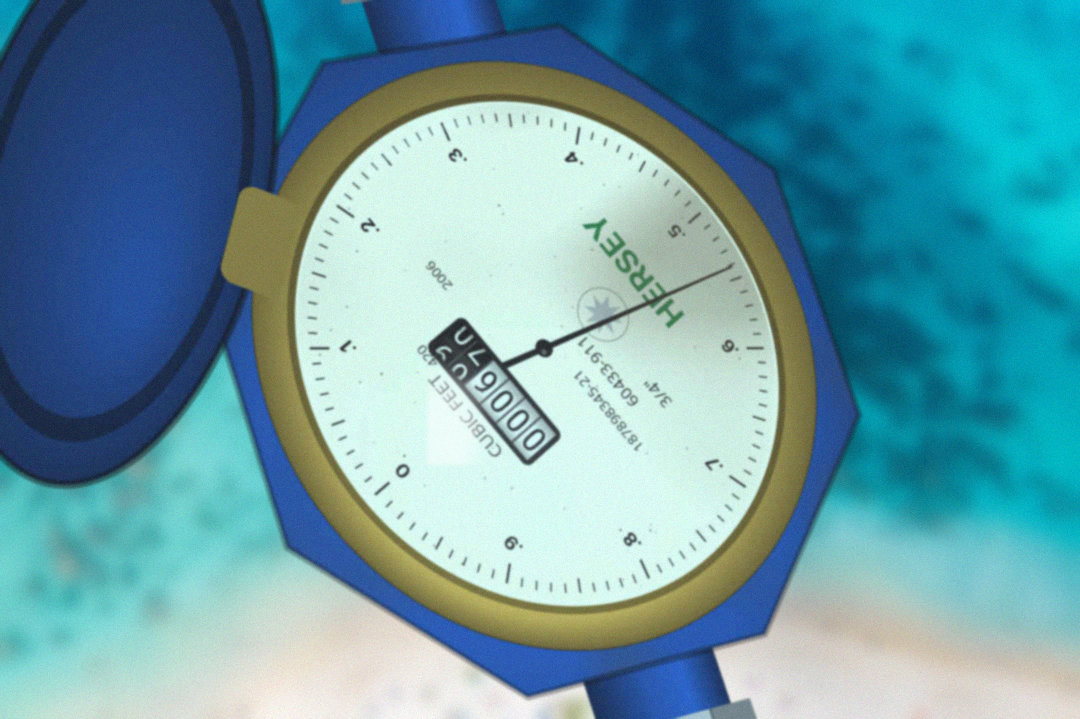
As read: 669.54 ft³
